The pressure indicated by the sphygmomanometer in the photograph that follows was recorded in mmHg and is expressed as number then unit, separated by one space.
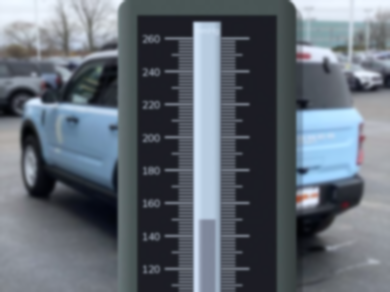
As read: 150 mmHg
